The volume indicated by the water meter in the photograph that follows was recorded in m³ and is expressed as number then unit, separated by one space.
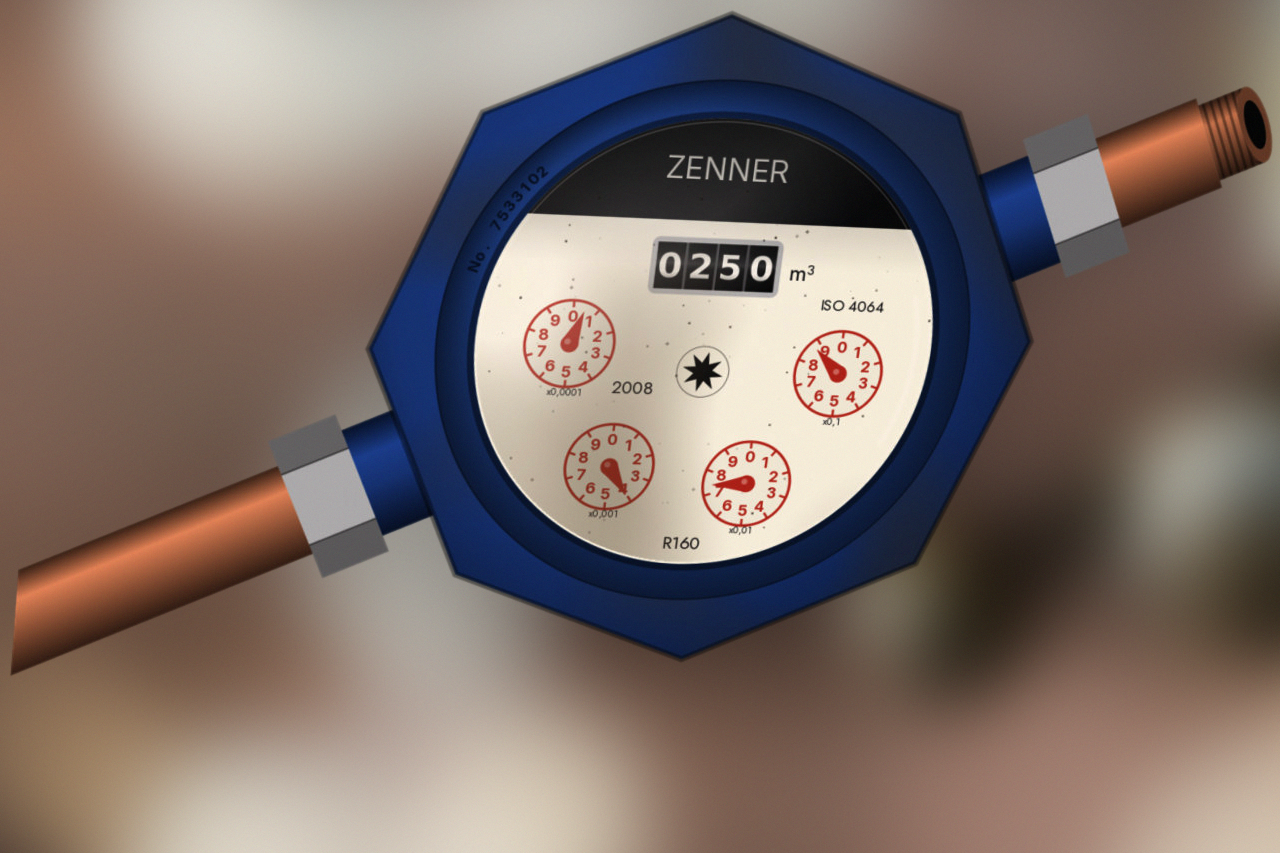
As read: 250.8740 m³
